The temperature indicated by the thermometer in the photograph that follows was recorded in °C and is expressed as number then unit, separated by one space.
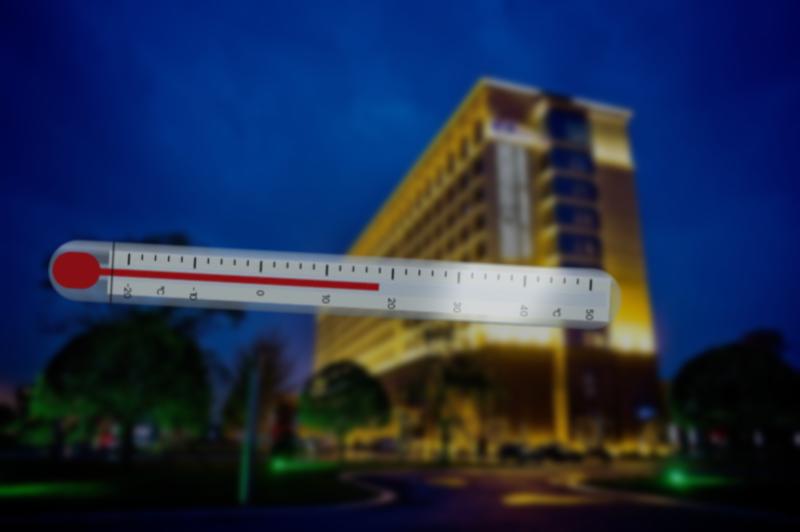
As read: 18 °C
